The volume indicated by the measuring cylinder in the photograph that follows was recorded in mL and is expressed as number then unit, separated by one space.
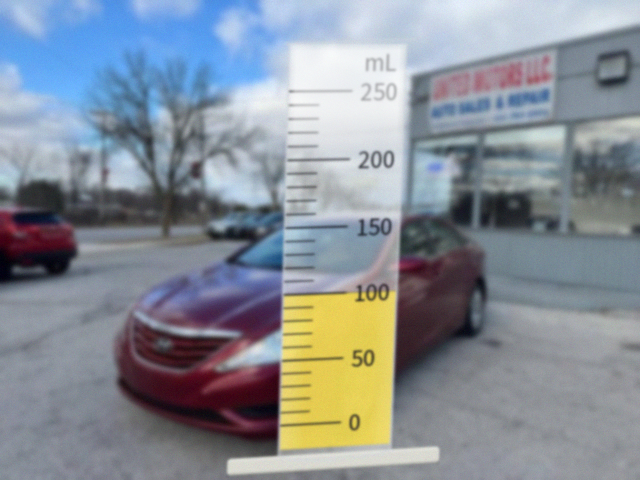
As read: 100 mL
